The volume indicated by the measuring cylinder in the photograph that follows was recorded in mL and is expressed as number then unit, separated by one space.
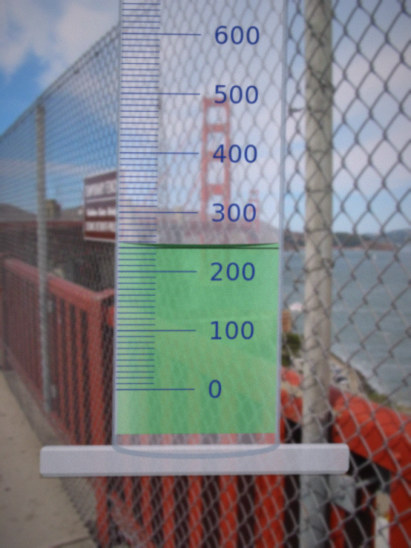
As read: 240 mL
